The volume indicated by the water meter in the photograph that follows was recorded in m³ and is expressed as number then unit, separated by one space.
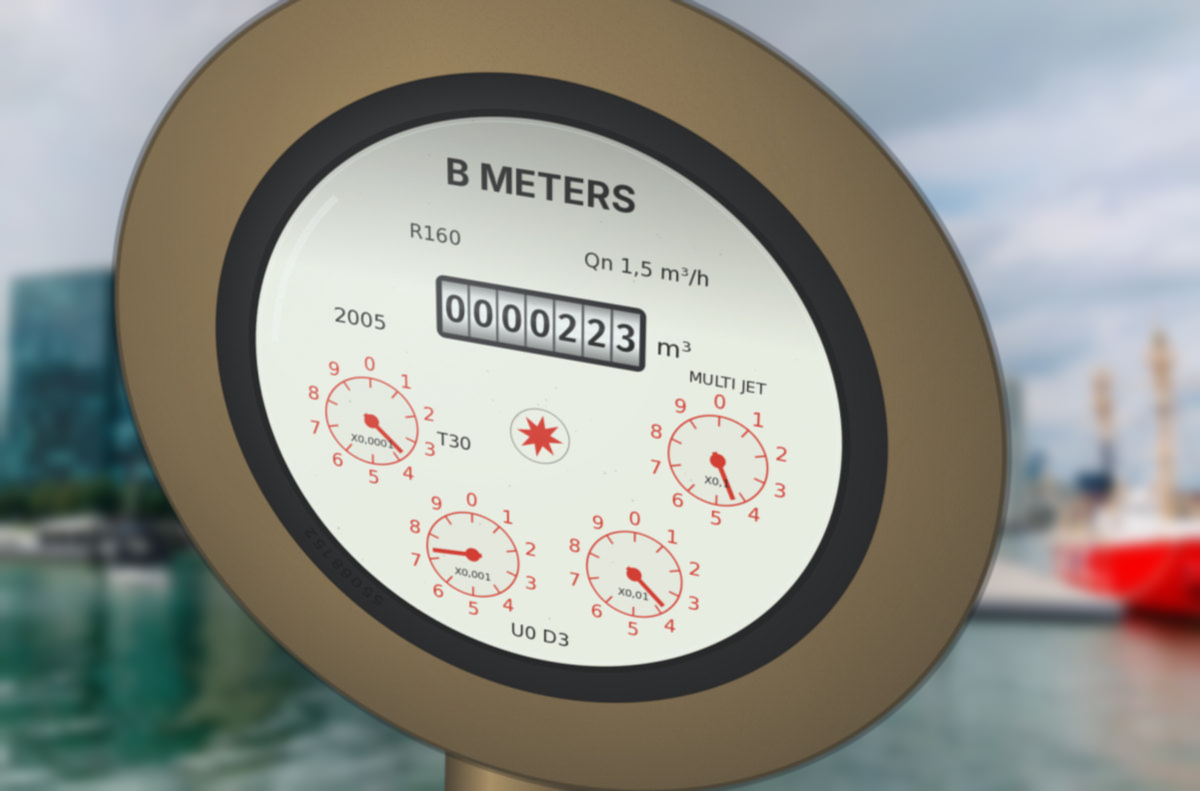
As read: 223.4373 m³
